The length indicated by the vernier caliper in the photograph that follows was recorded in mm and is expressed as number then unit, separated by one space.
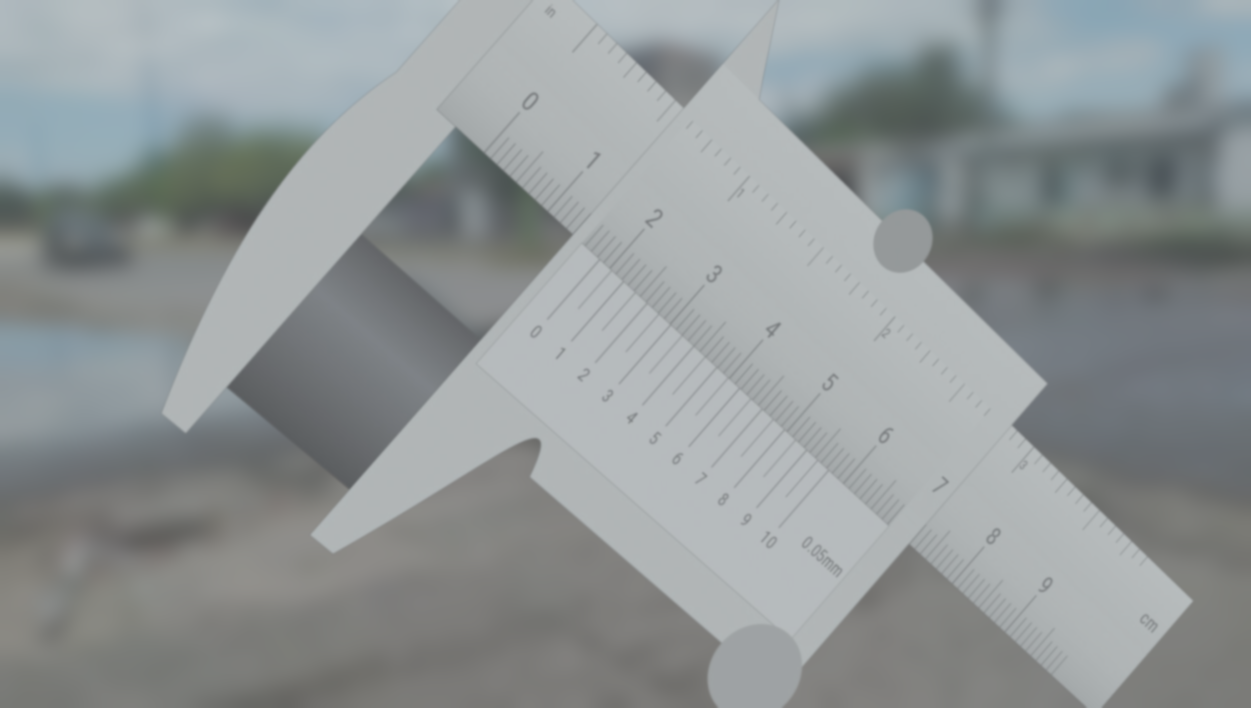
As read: 18.4 mm
